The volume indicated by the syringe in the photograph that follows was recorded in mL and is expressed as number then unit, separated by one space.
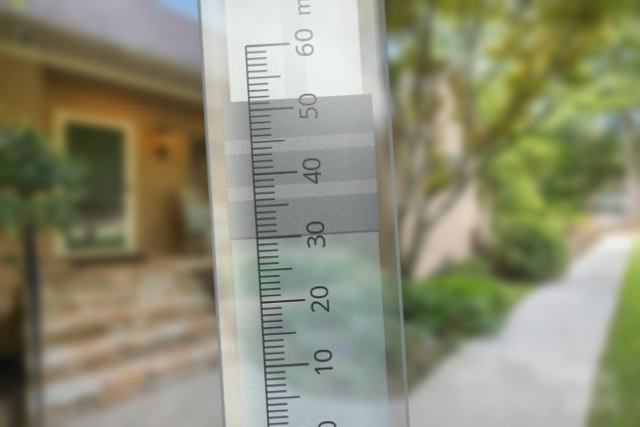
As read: 30 mL
